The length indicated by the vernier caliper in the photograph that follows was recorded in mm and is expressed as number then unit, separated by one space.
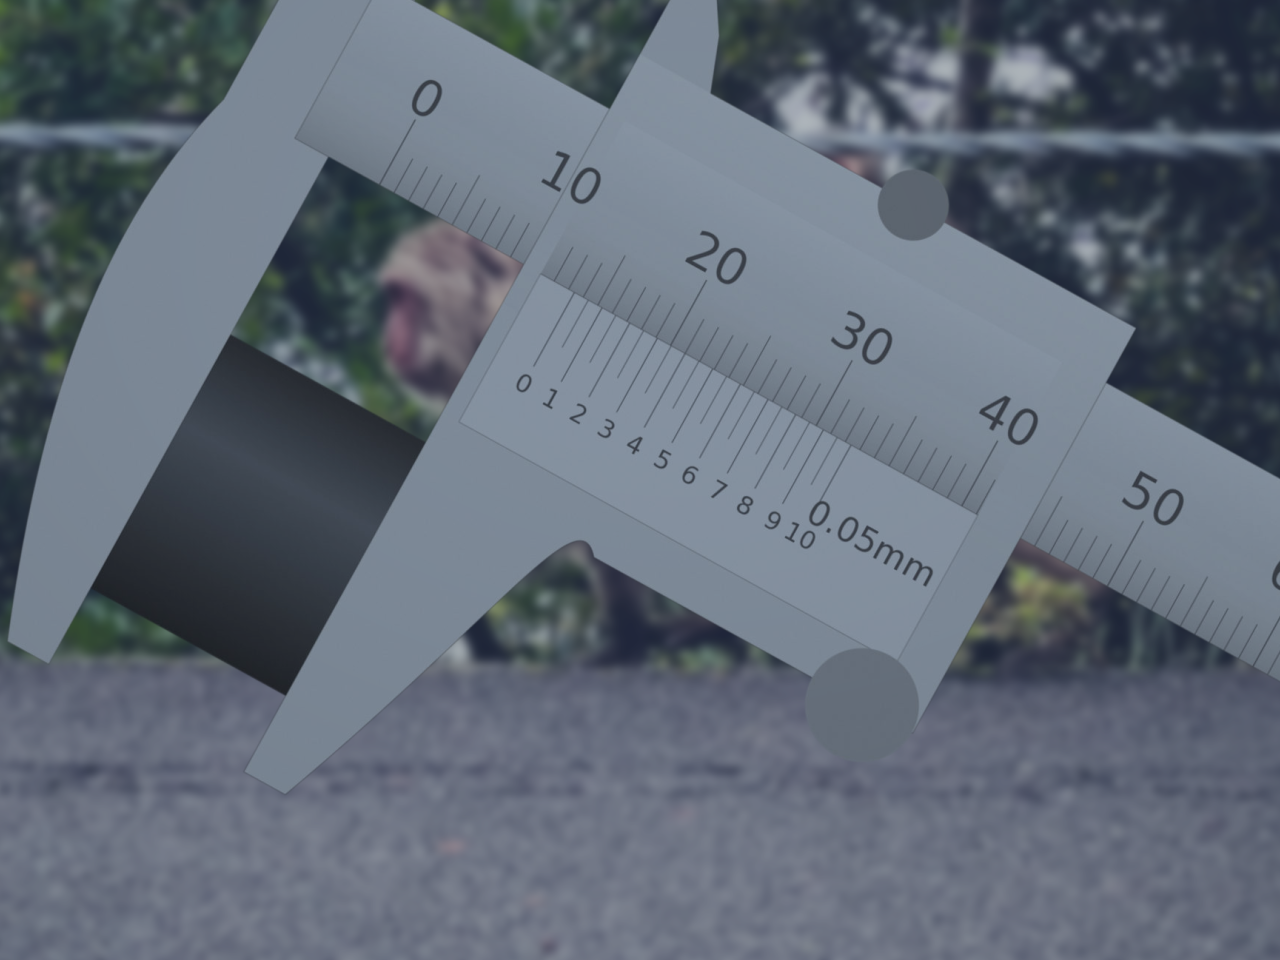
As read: 13.4 mm
